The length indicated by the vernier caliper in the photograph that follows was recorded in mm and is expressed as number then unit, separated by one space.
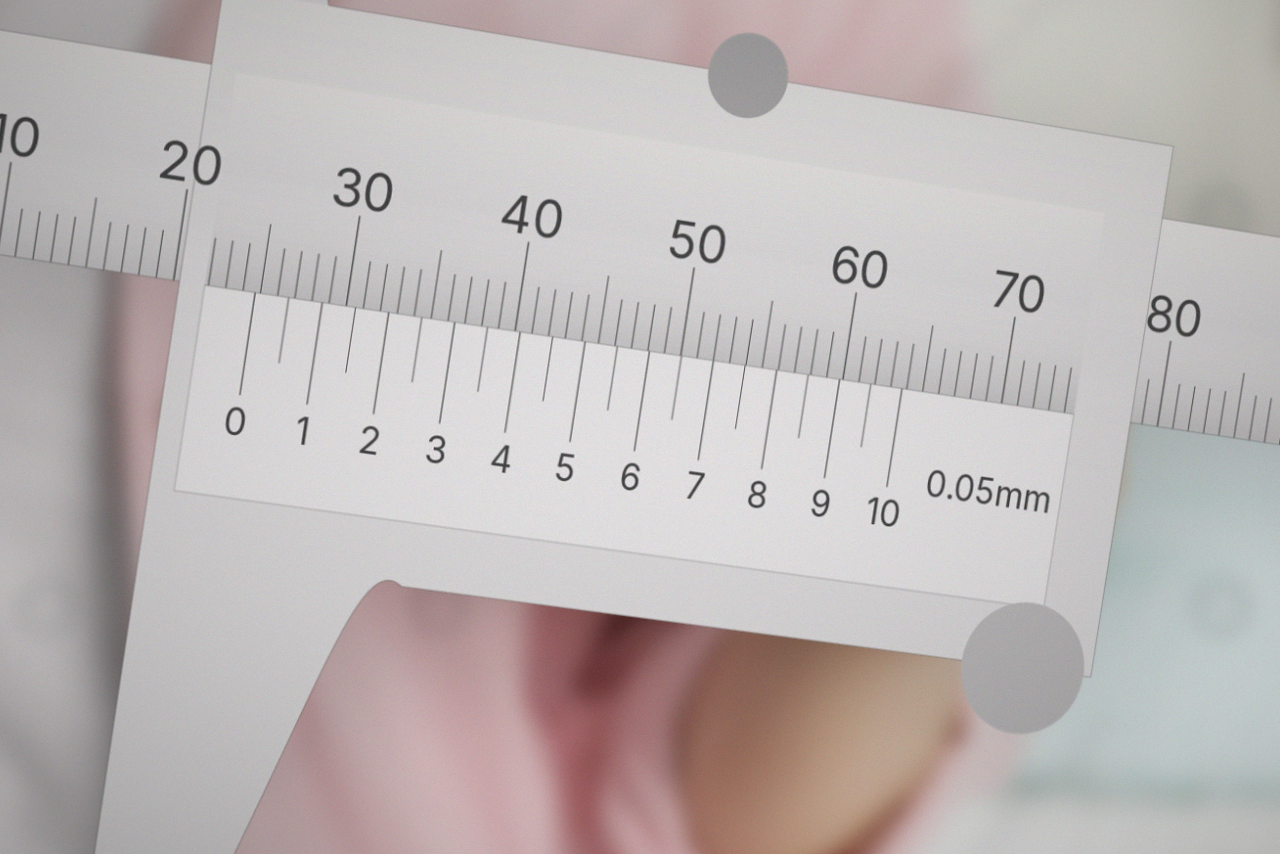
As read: 24.7 mm
